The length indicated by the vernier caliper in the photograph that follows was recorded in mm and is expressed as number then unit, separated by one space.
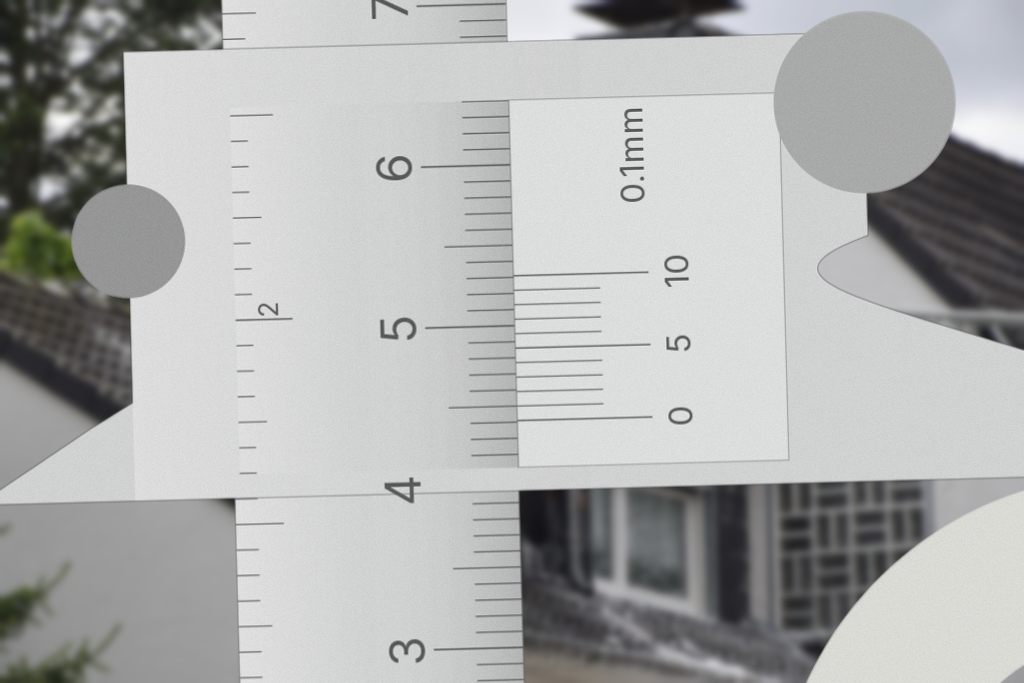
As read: 44.1 mm
